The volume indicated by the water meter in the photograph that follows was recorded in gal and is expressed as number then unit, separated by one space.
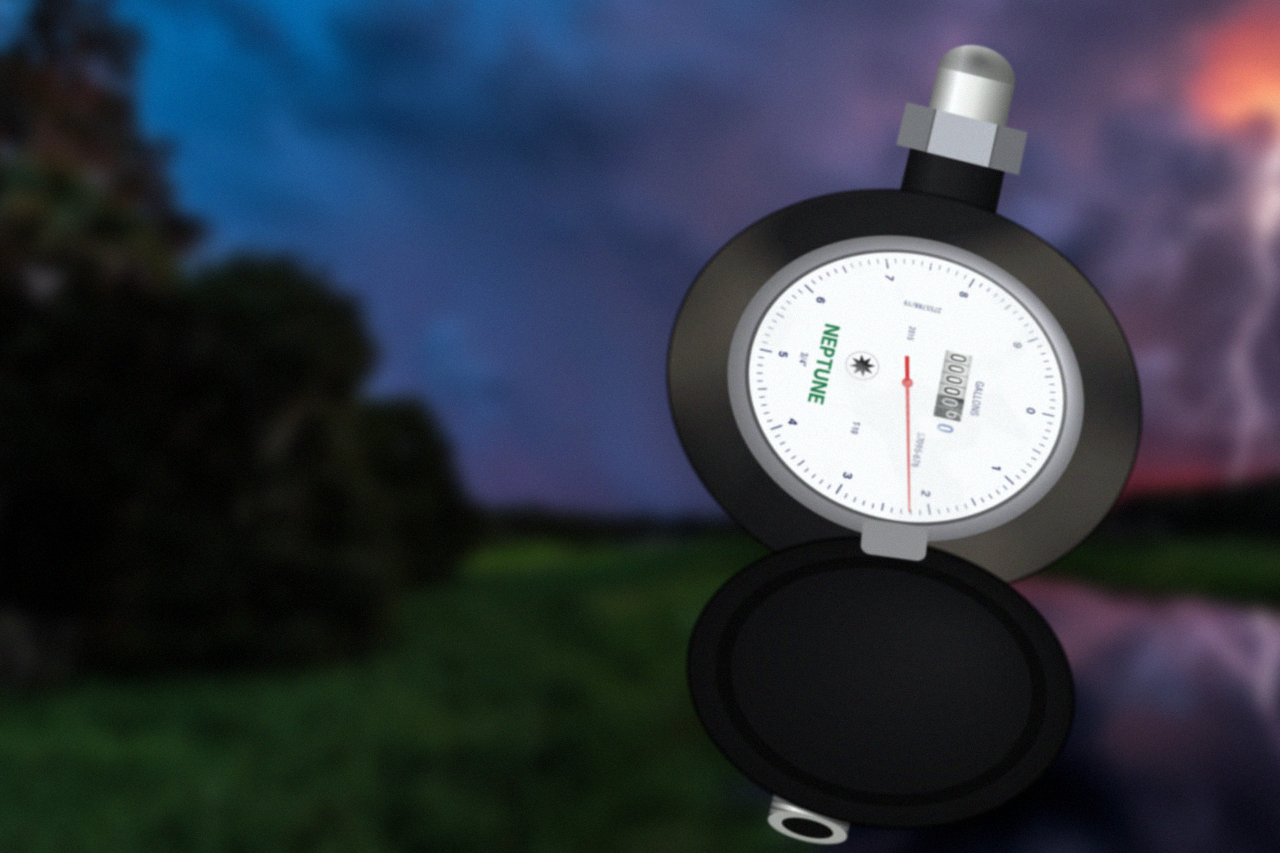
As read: 62.2 gal
